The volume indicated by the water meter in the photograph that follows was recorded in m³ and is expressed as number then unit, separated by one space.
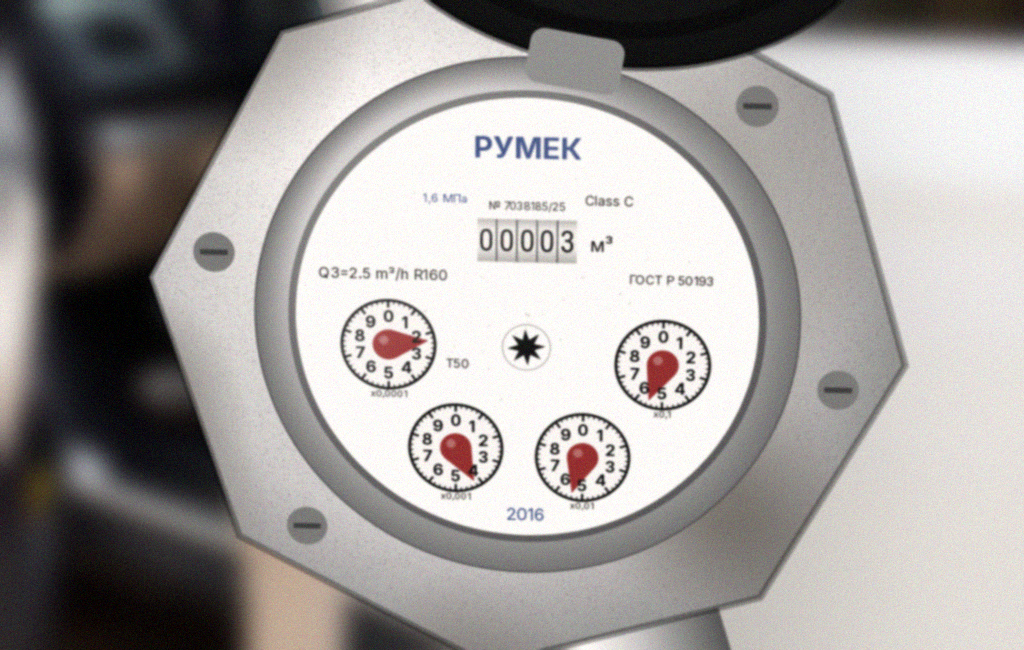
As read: 3.5542 m³
